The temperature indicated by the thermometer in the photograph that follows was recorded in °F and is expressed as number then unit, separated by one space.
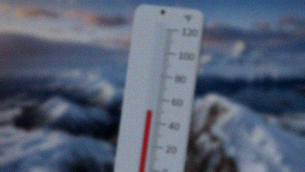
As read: 50 °F
